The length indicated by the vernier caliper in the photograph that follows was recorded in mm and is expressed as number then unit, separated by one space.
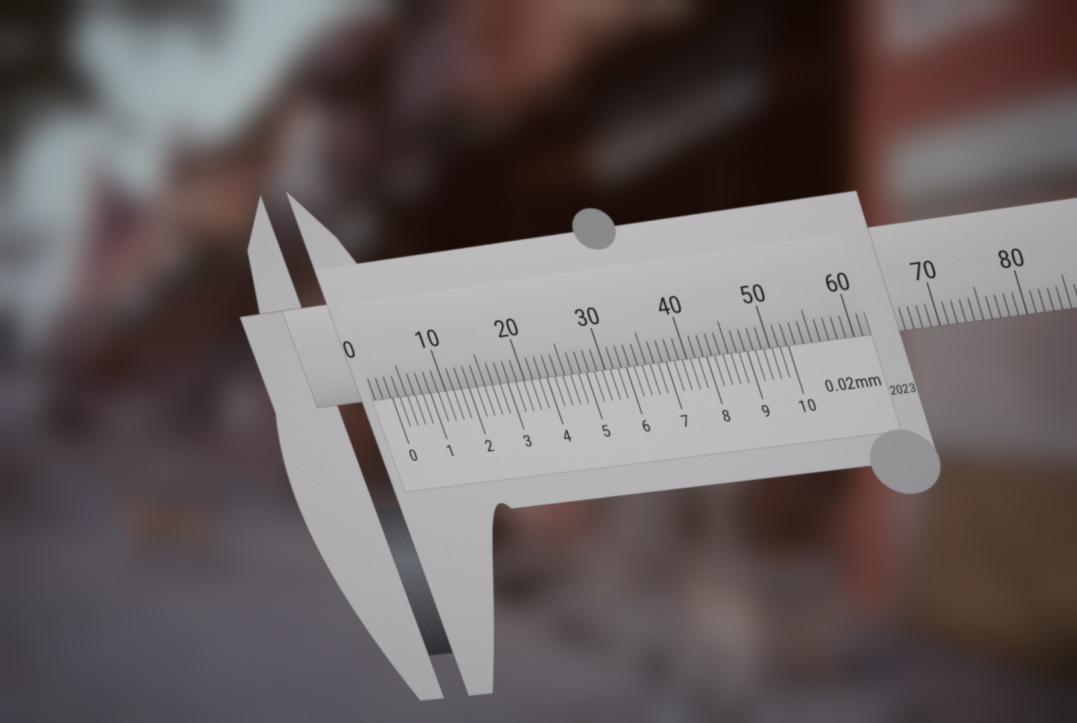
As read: 3.2 mm
